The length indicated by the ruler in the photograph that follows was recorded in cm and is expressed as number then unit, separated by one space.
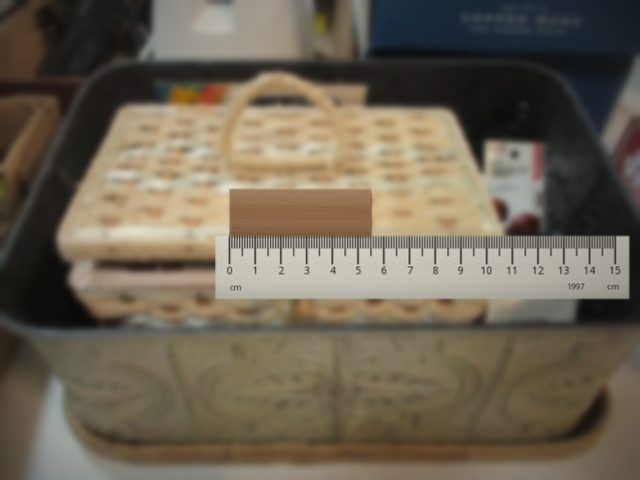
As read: 5.5 cm
